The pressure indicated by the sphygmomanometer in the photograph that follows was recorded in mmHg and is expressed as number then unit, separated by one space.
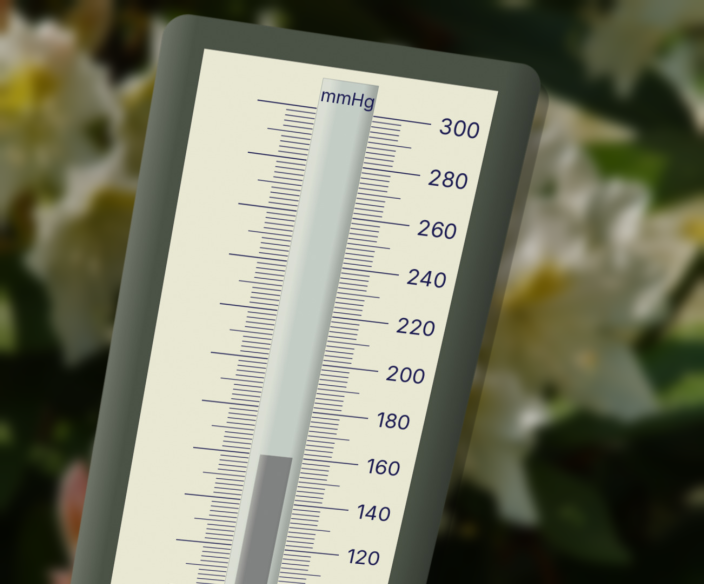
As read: 160 mmHg
